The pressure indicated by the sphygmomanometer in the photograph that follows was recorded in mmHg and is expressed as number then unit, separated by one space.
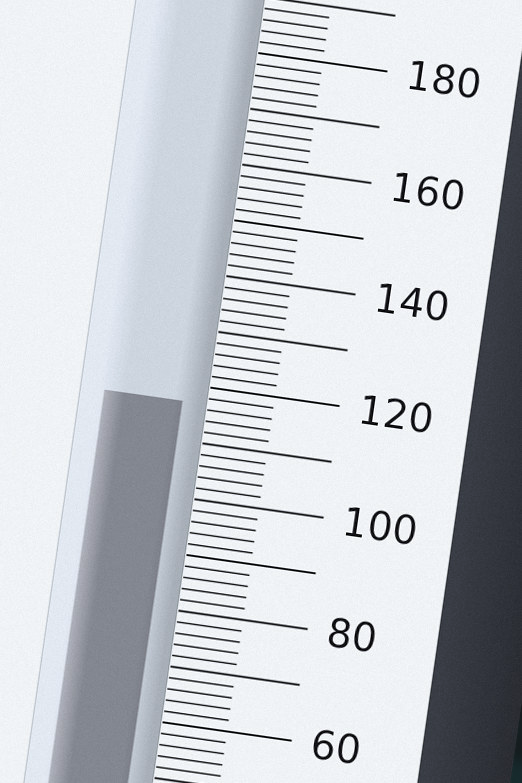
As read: 117 mmHg
